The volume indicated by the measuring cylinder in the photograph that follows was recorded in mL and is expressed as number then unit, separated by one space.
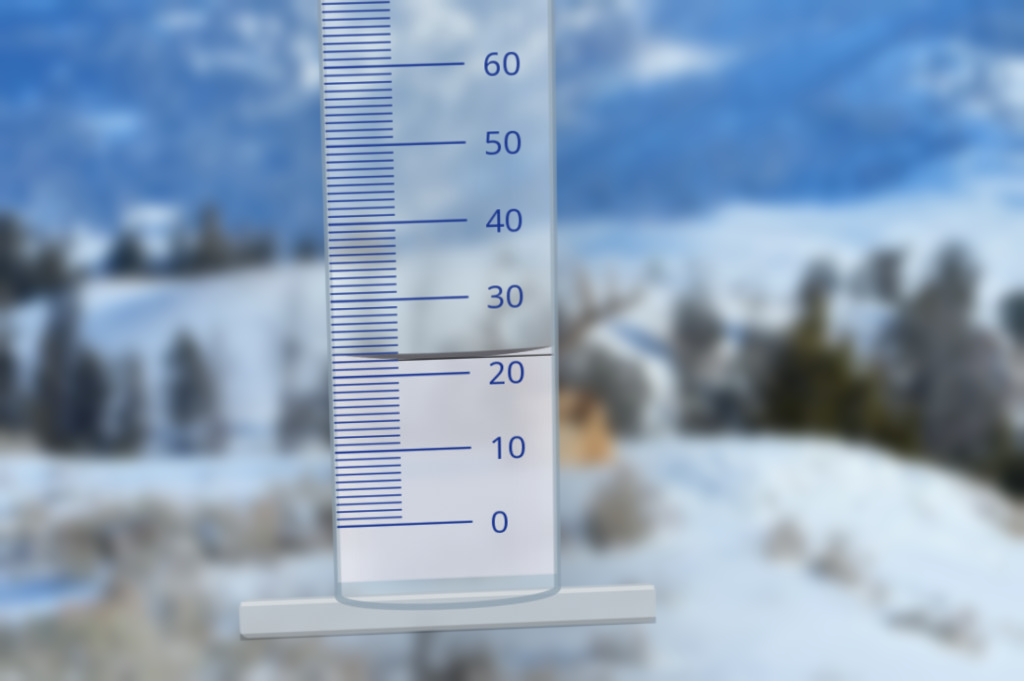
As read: 22 mL
